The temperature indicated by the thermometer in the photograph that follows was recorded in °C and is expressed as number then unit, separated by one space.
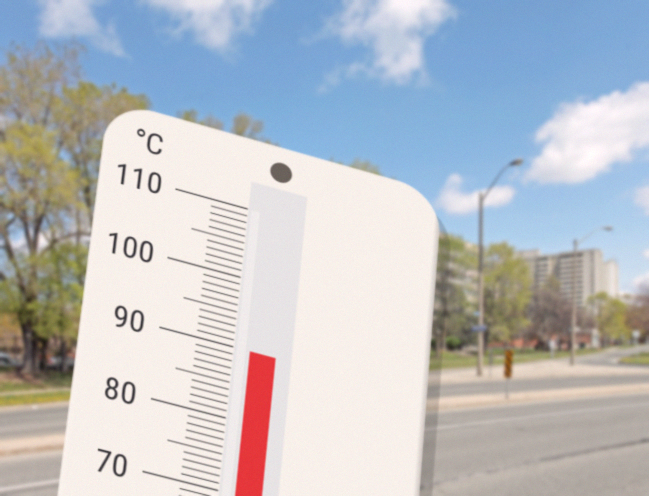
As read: 90 °C
